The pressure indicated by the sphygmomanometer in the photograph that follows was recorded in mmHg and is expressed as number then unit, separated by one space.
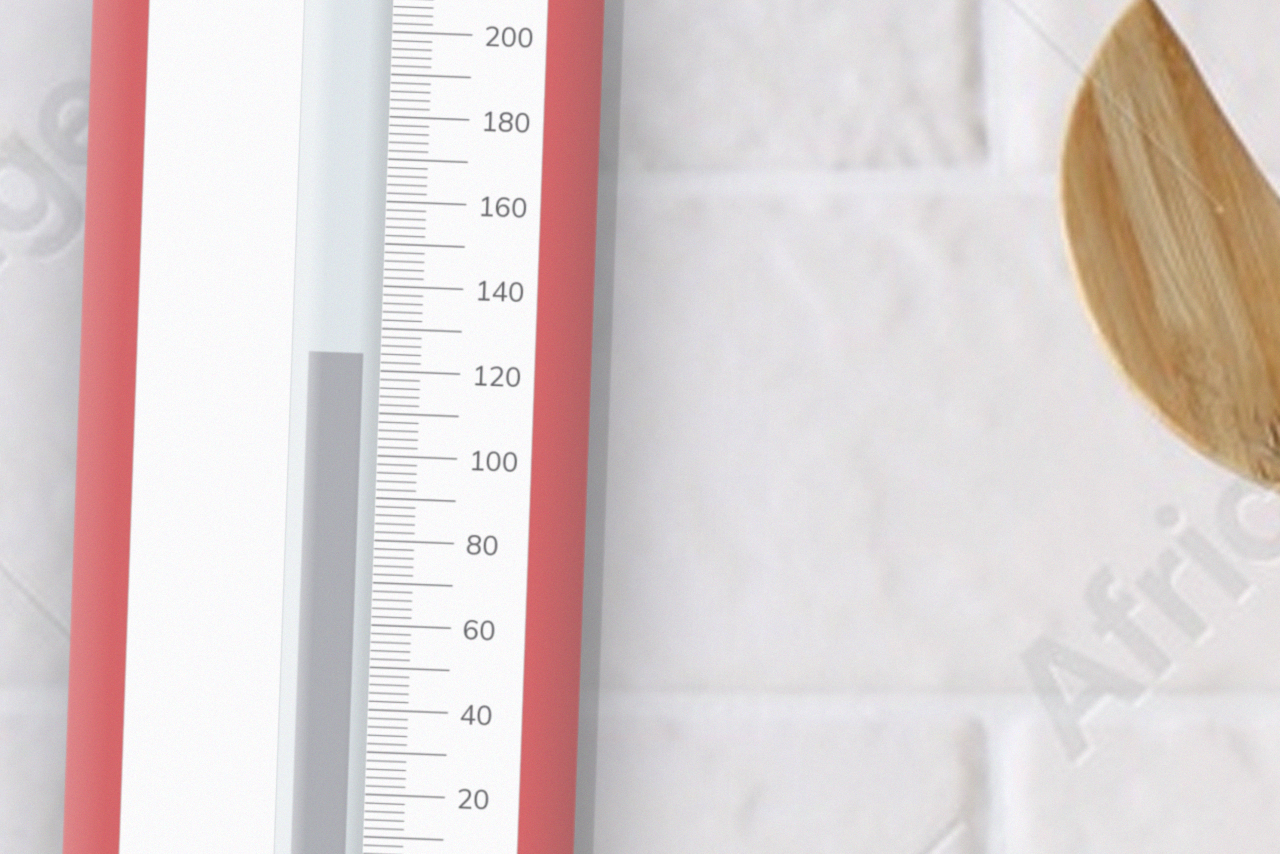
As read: 124 mmHg
